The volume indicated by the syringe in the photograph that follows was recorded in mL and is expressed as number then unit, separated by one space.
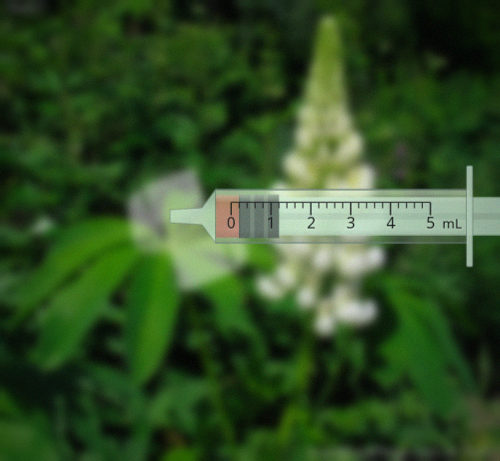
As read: 0.2 mL
